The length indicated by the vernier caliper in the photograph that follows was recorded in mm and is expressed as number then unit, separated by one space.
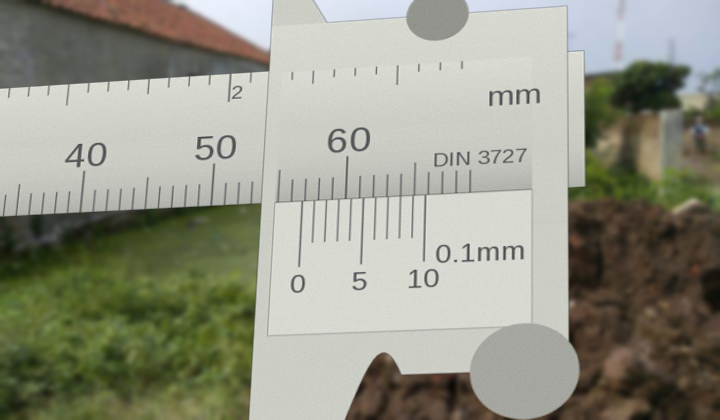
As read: 56.8 mm
